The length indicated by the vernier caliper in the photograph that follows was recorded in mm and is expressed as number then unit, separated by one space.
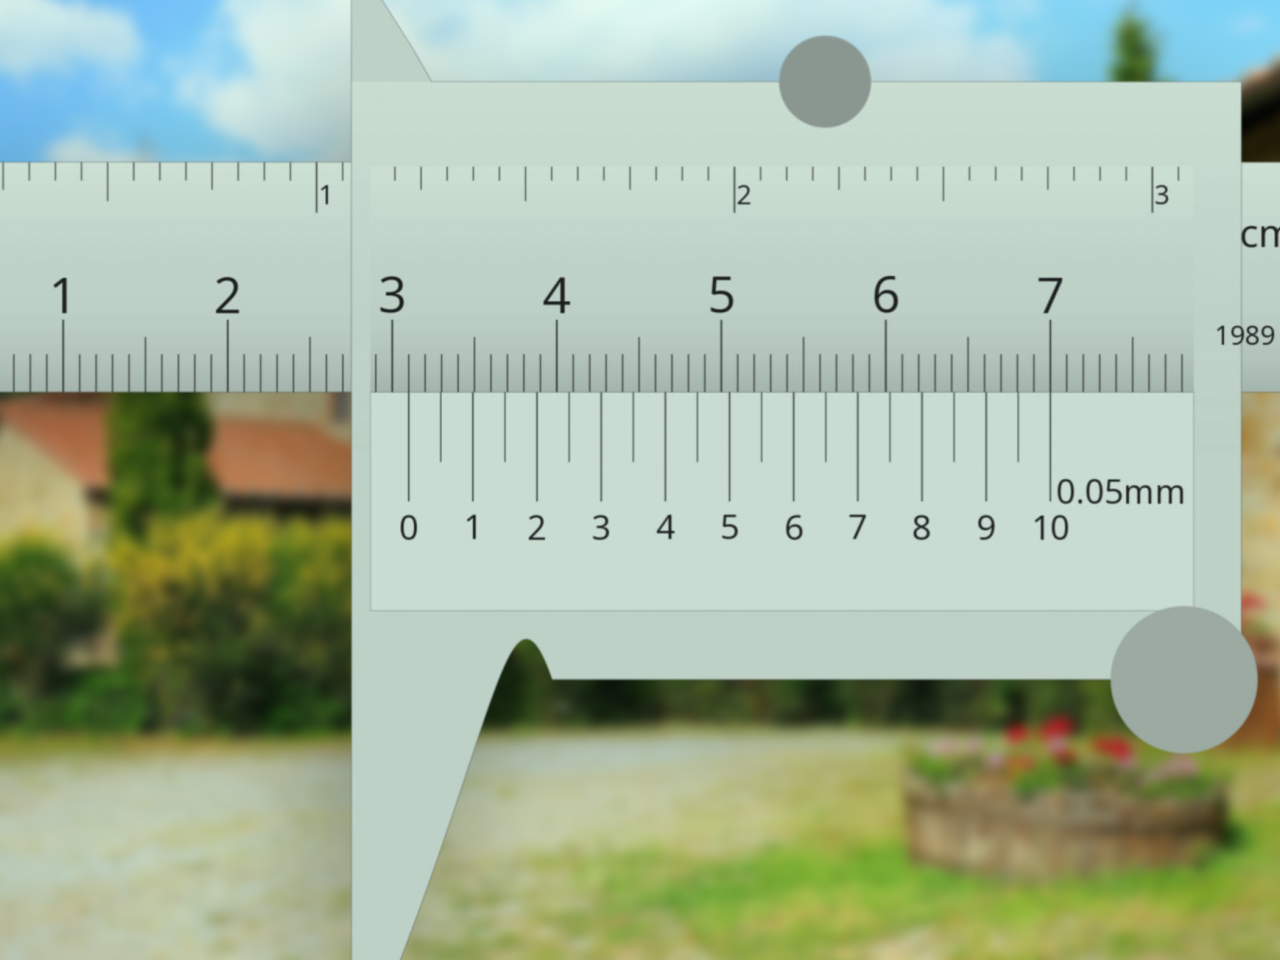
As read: 31.0 mm
